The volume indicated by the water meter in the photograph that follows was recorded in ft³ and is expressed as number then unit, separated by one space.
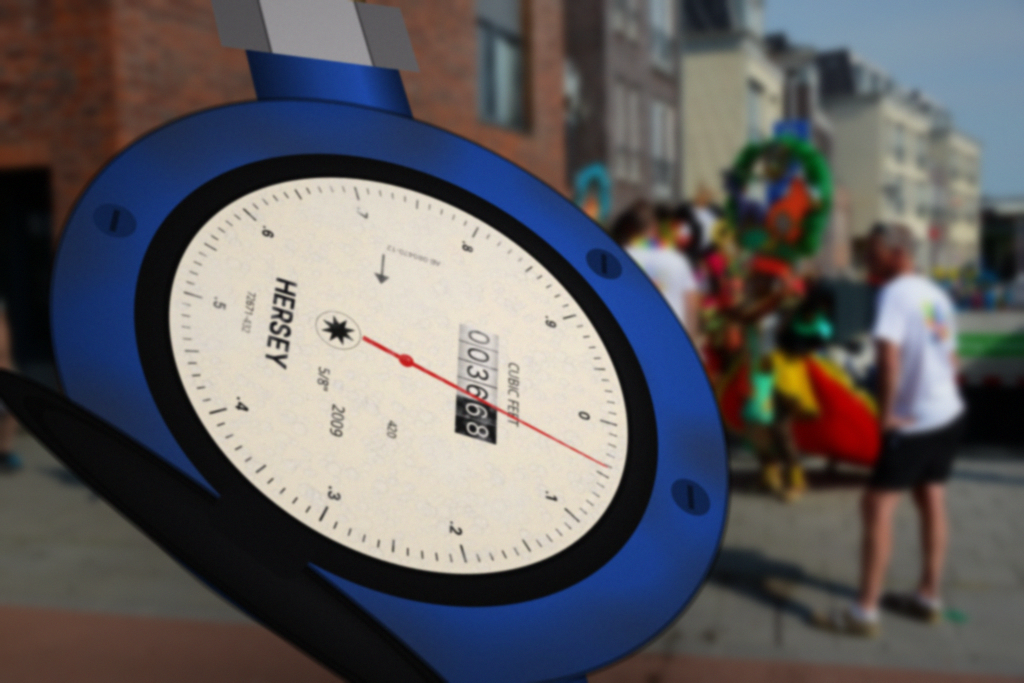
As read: 3668.04 ft³
